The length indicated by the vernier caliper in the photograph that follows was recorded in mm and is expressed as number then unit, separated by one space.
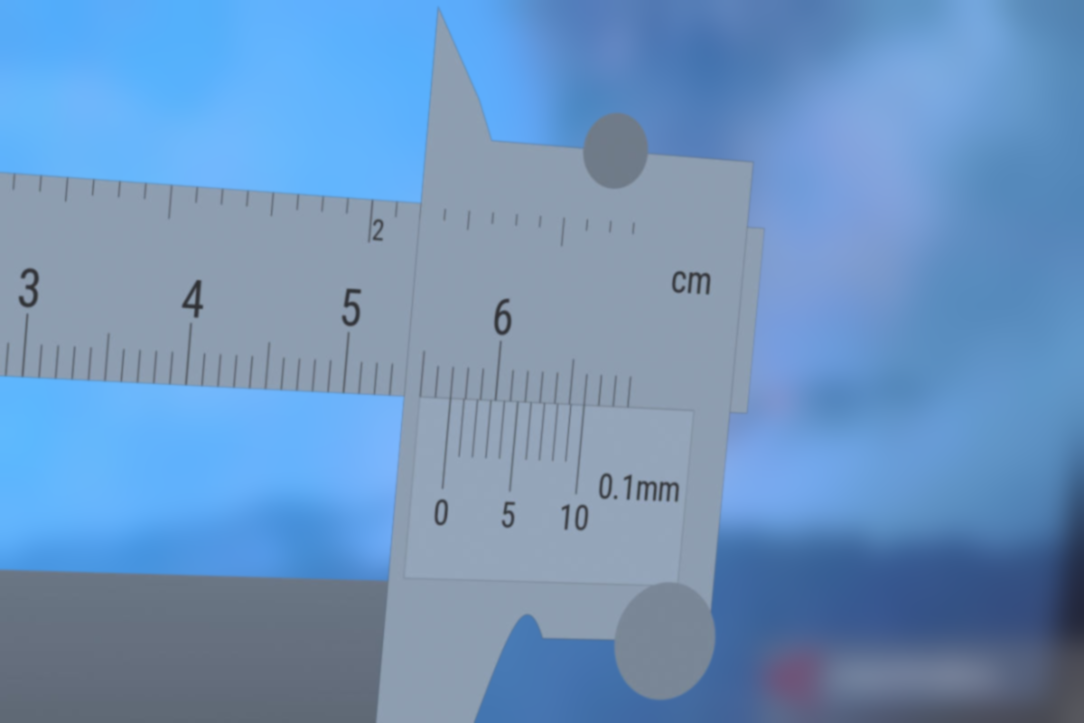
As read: 57.0 mm
